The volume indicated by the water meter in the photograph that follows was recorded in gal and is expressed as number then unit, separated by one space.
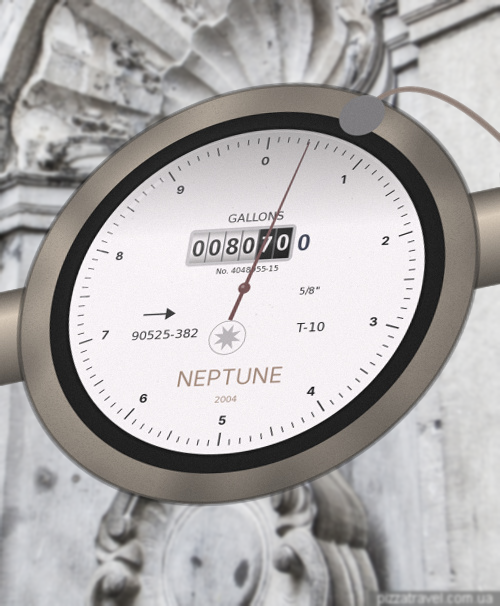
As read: 80700.4 gal
